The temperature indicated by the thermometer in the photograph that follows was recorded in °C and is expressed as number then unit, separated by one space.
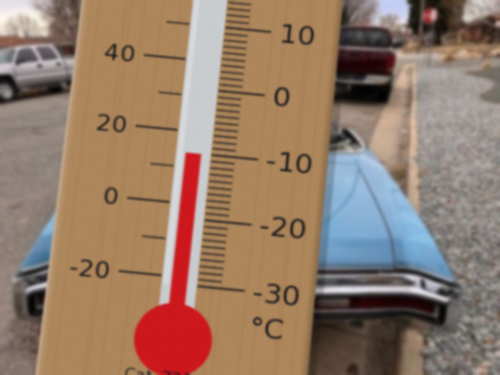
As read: -10 °C
